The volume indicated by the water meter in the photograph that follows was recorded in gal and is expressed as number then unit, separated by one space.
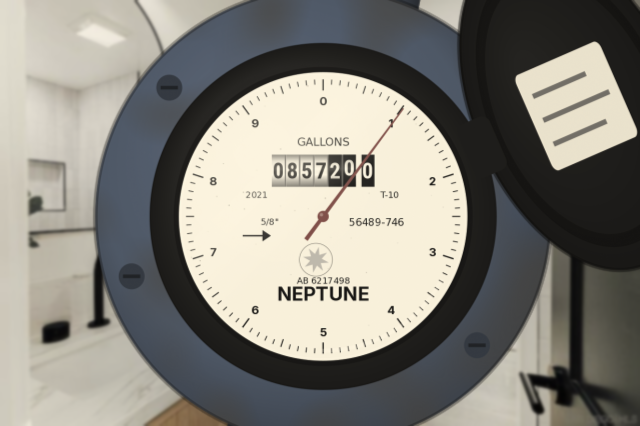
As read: 857201.0 gal
